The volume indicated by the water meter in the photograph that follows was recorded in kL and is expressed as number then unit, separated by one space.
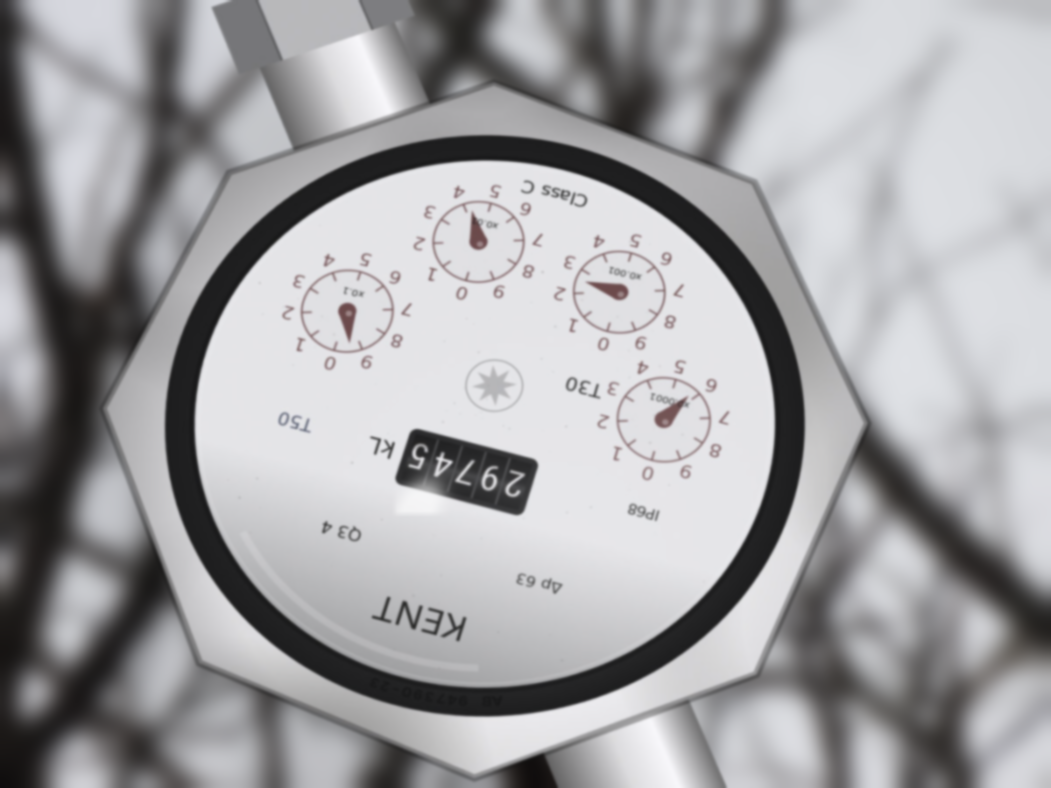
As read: 29744.9425 kL
